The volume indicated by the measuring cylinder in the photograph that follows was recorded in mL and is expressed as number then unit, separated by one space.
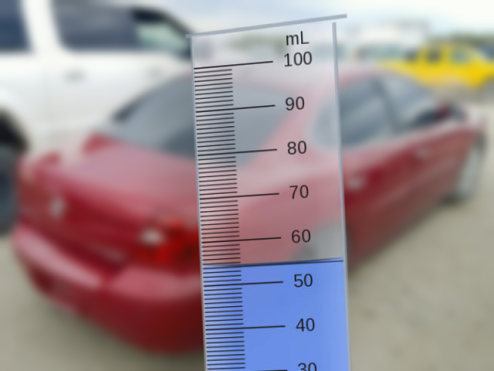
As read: 54 mL
